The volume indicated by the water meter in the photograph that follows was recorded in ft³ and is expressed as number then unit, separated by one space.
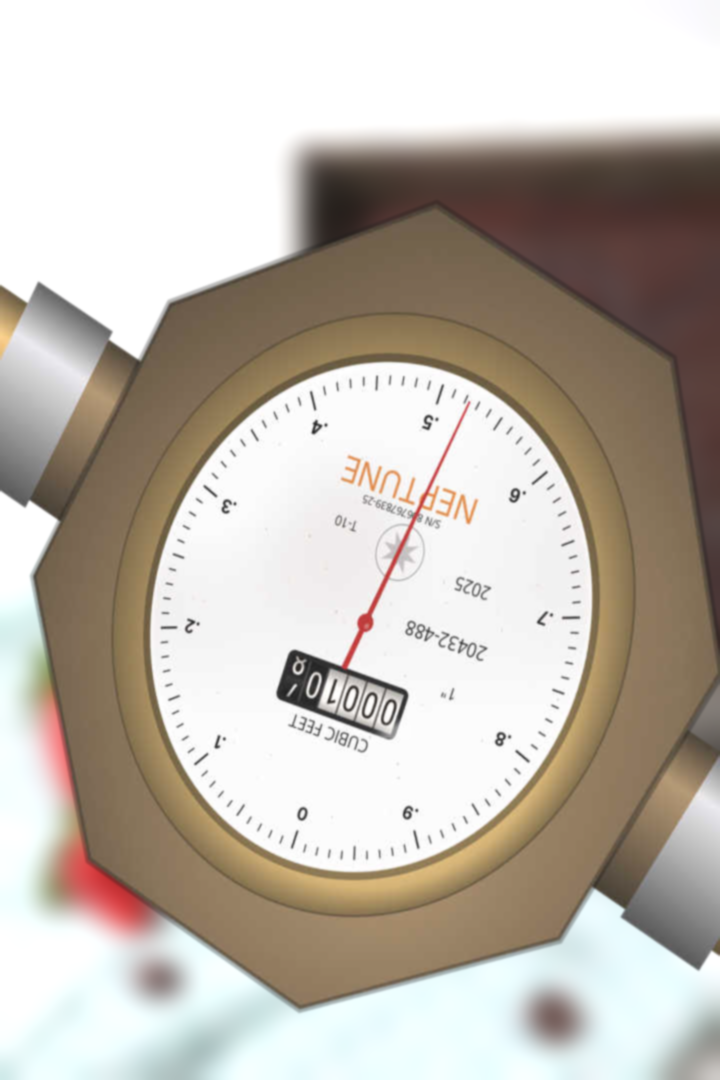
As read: 107.52 ft³
